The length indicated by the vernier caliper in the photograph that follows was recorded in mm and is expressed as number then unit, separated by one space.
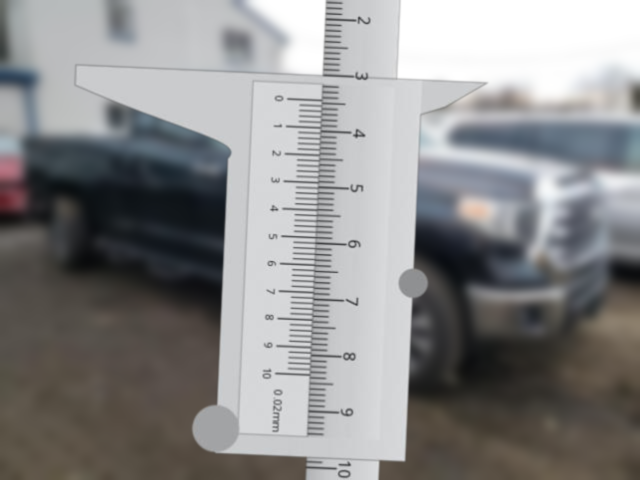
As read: 34.5 mm
